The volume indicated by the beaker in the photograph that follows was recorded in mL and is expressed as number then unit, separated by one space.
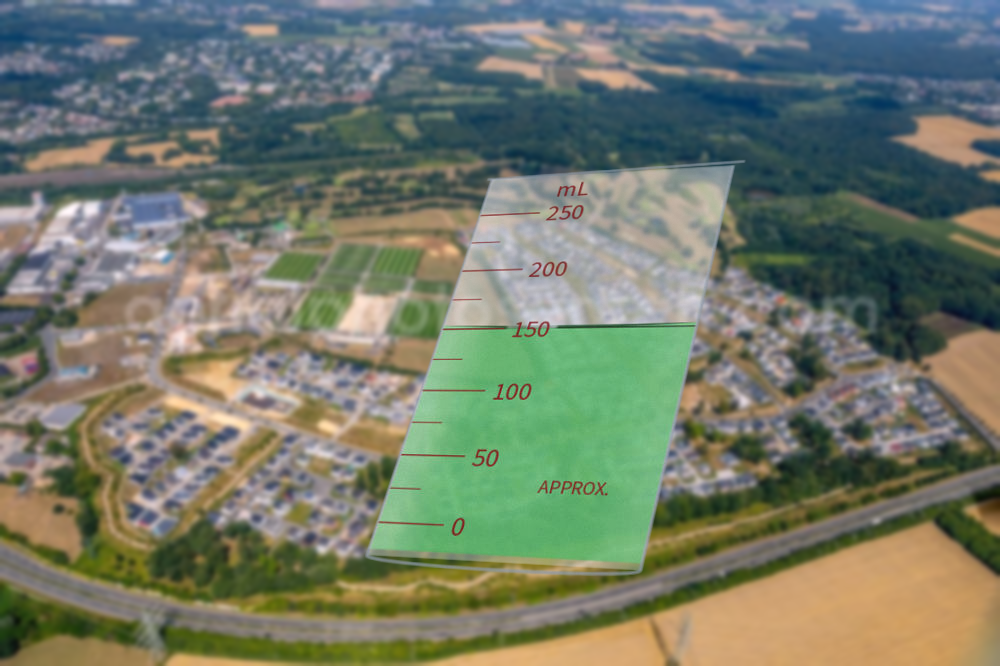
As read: 150 mL
